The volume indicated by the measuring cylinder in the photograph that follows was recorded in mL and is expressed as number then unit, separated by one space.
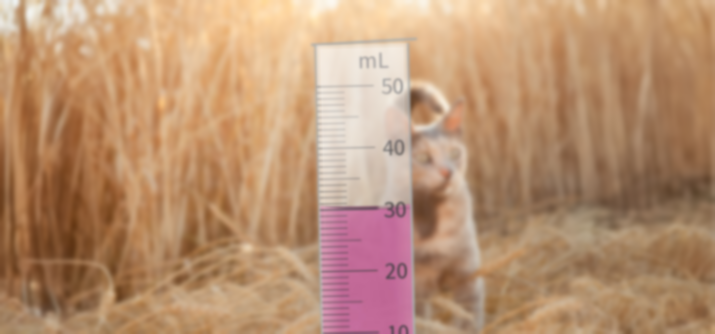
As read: 30 mL
